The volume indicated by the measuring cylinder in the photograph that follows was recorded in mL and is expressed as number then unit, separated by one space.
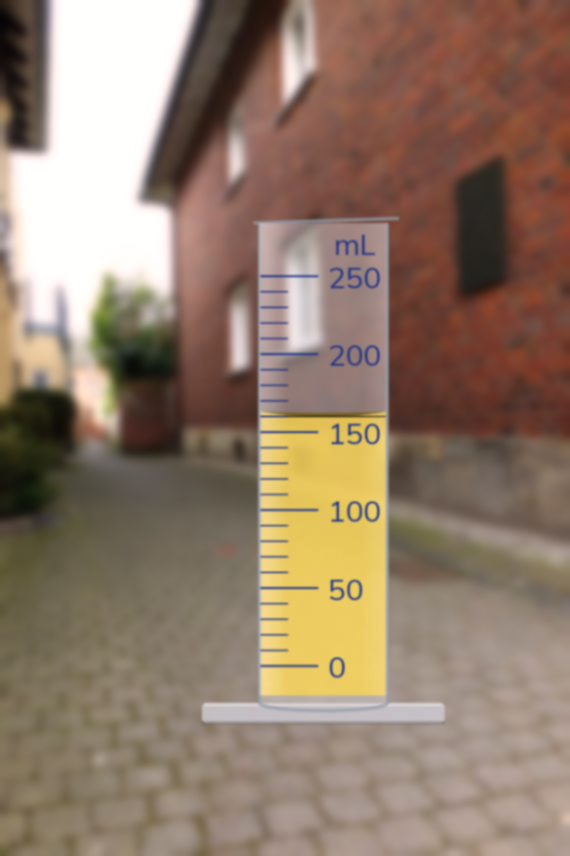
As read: 160 mL
